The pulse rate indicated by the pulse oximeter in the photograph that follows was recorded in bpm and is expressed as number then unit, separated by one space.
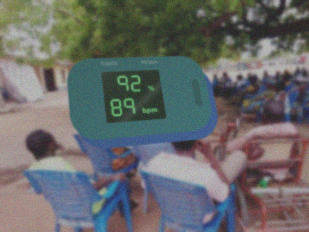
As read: 89 bpm
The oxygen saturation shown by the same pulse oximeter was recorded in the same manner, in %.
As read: 92 %
